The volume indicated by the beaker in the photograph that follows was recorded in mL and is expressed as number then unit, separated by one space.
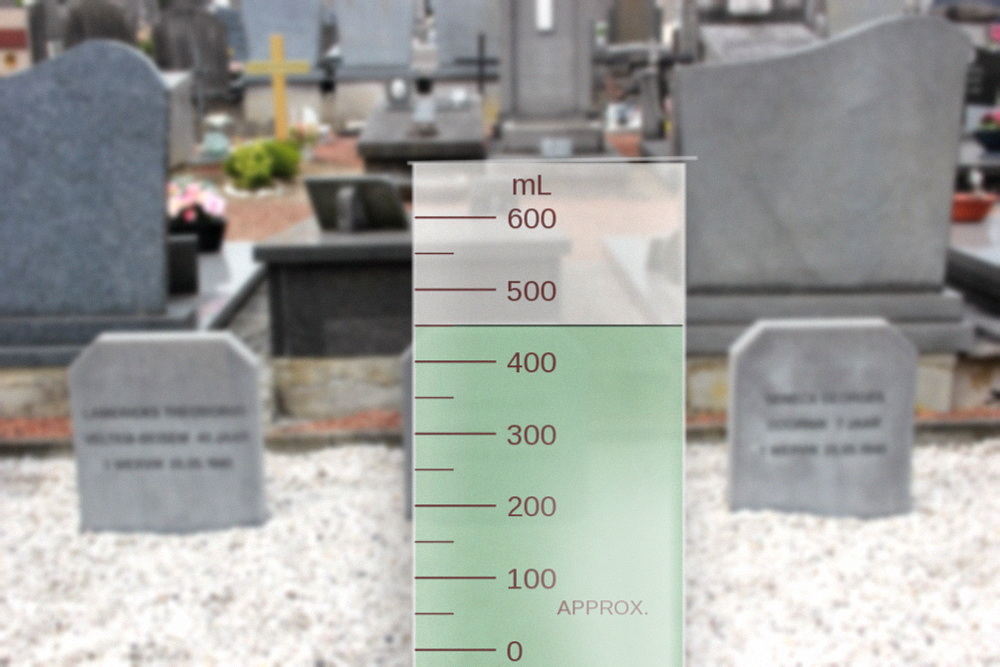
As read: 450 mL
